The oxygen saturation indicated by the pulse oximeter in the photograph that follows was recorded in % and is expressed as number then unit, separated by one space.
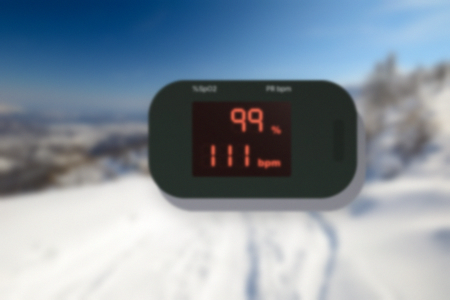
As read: 99 %
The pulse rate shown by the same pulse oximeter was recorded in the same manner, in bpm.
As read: 111 bpm
